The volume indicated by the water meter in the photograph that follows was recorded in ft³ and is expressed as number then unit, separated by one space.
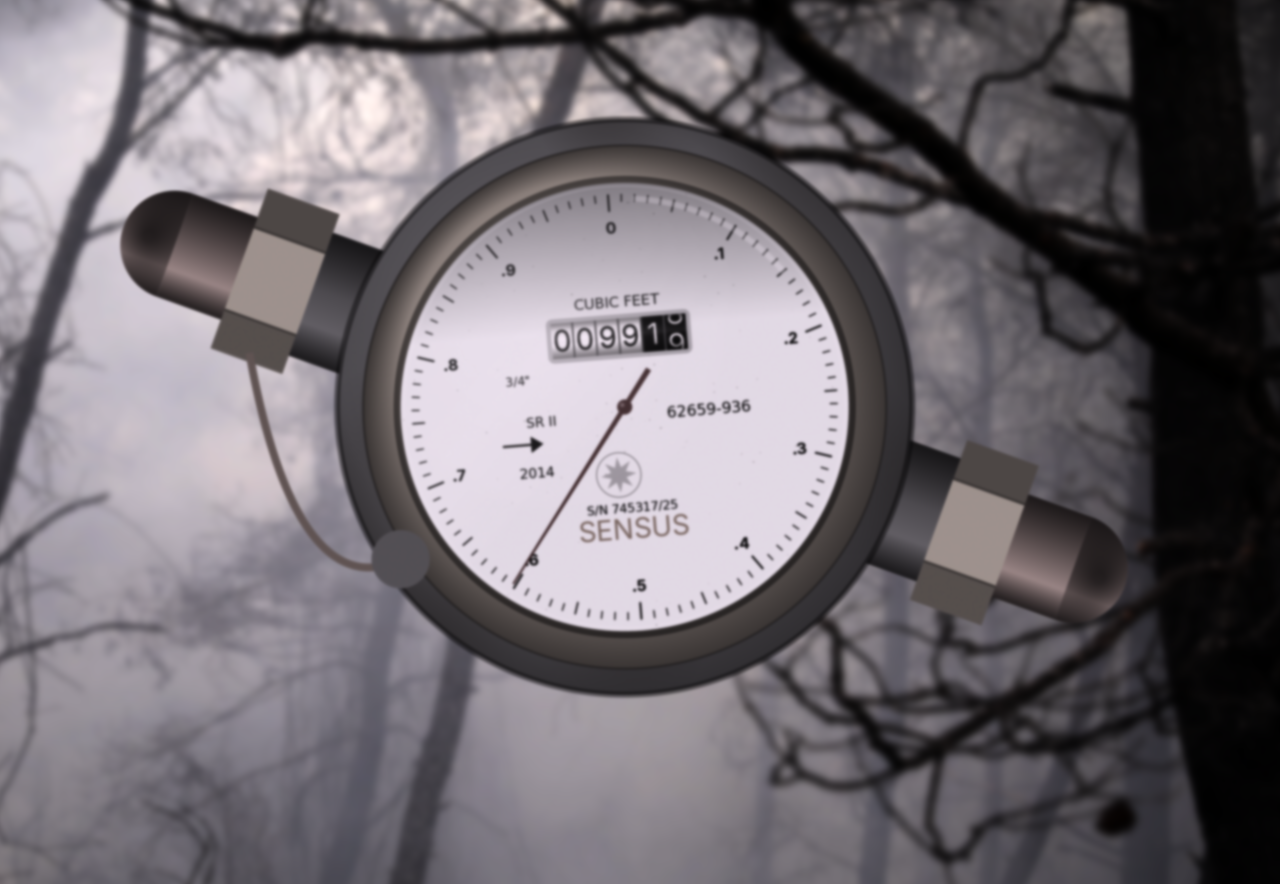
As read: 9918.60 ft³
